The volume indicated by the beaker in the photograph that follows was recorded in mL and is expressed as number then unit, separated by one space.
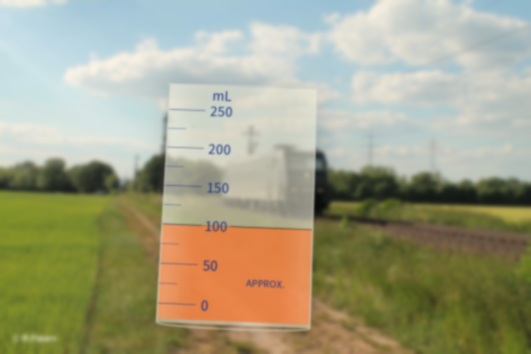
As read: 100 mL
